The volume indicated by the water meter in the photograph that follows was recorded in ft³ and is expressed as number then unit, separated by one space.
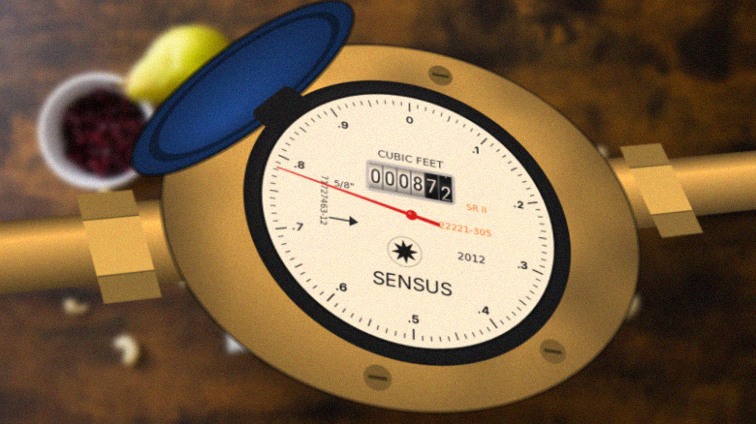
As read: 871.78 ft³
